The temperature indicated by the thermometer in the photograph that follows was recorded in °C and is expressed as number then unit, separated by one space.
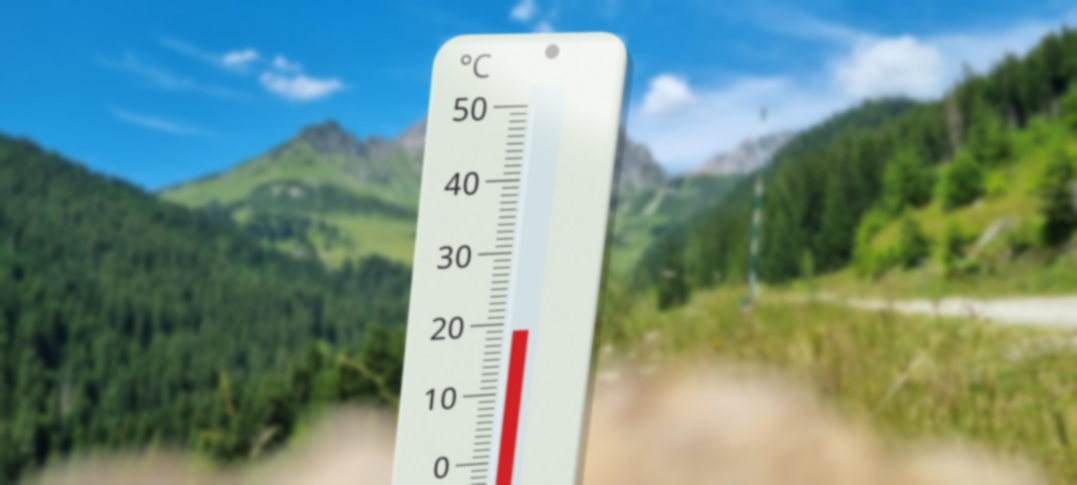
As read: 19 °C
